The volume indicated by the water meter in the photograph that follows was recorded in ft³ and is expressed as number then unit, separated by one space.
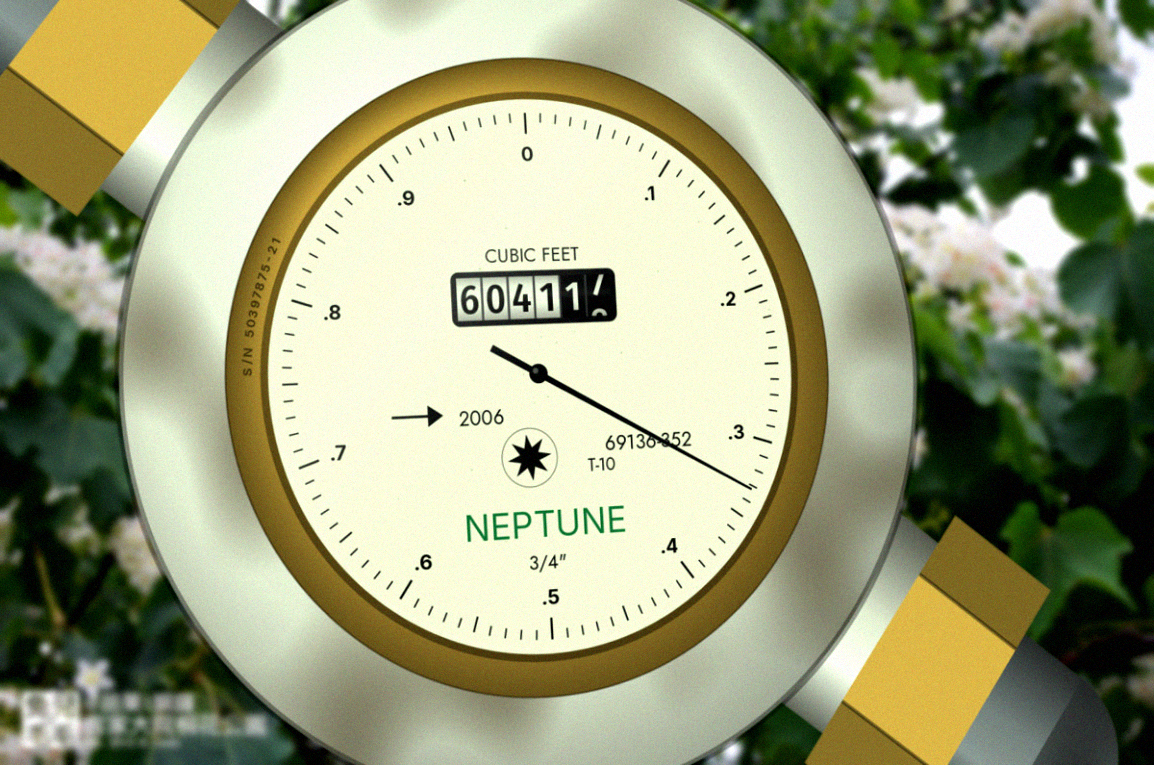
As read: 604117.33 ft³
